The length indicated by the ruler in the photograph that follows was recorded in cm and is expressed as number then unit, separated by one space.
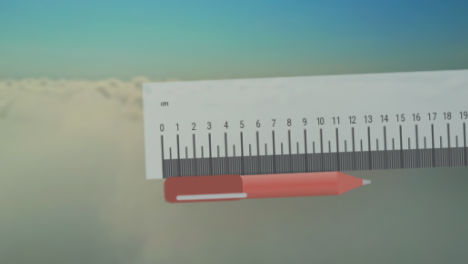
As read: 13 cm
